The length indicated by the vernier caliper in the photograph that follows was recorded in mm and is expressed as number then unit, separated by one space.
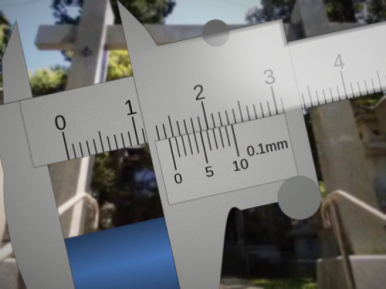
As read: 14.4 mm
